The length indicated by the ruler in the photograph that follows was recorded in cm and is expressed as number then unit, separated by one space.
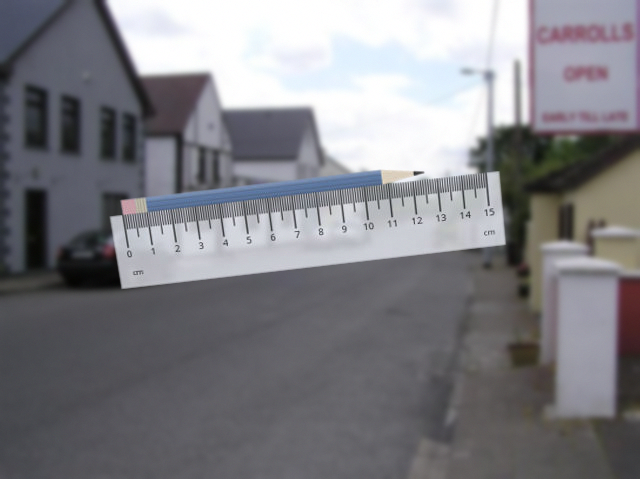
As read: 12.5 cm
